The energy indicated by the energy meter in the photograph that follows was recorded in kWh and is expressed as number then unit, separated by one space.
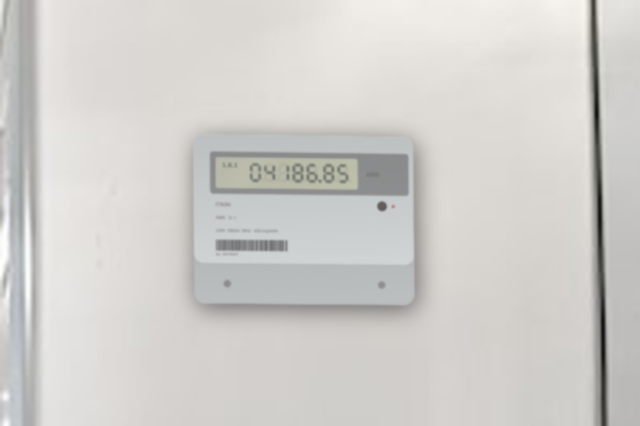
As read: 4186.85 kWh
